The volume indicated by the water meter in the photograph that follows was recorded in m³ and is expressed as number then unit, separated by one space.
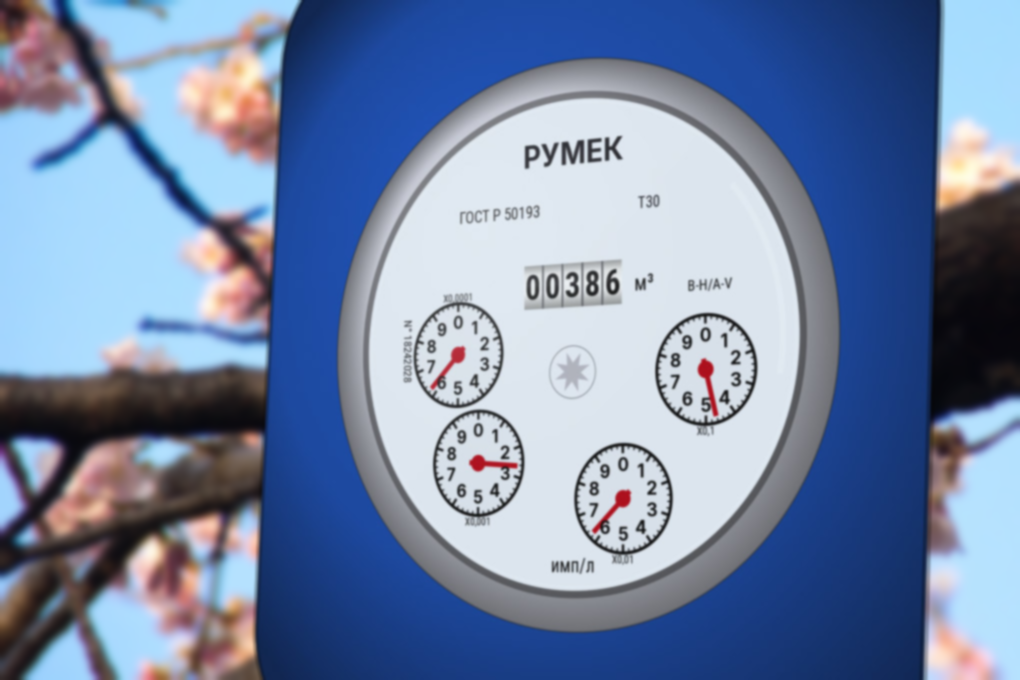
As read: 386.4626 m³
